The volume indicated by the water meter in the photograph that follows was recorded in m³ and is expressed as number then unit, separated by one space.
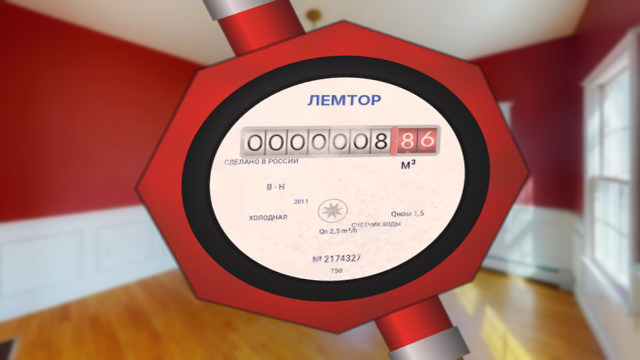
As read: 8.86 m³
